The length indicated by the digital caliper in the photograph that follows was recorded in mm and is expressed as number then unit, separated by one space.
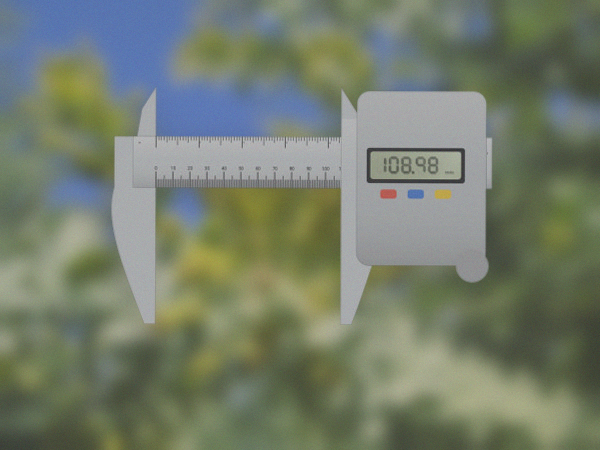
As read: 108.98 mm
